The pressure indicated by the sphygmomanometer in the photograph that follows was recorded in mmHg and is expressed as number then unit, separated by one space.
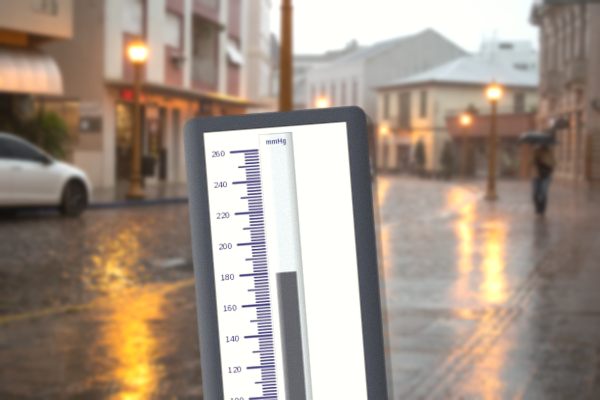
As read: 180 mmHg
